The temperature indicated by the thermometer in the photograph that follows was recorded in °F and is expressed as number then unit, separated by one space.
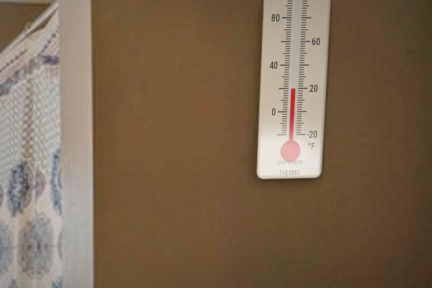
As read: 20 °F
